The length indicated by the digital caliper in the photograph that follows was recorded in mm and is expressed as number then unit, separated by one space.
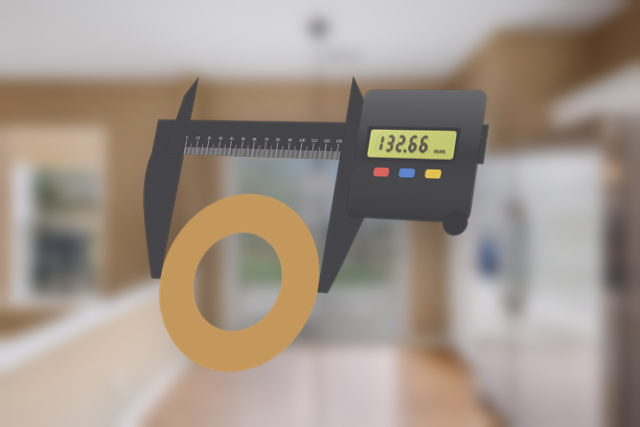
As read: 132.66 mm
